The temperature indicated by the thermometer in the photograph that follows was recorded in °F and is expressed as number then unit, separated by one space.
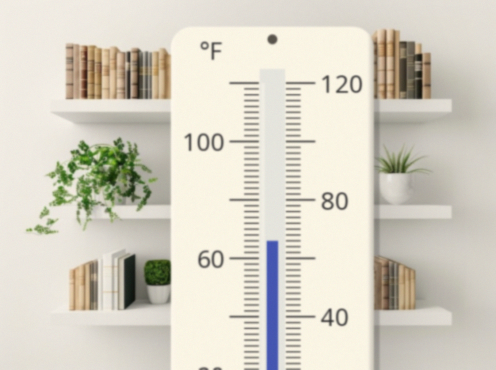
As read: 66 °F
